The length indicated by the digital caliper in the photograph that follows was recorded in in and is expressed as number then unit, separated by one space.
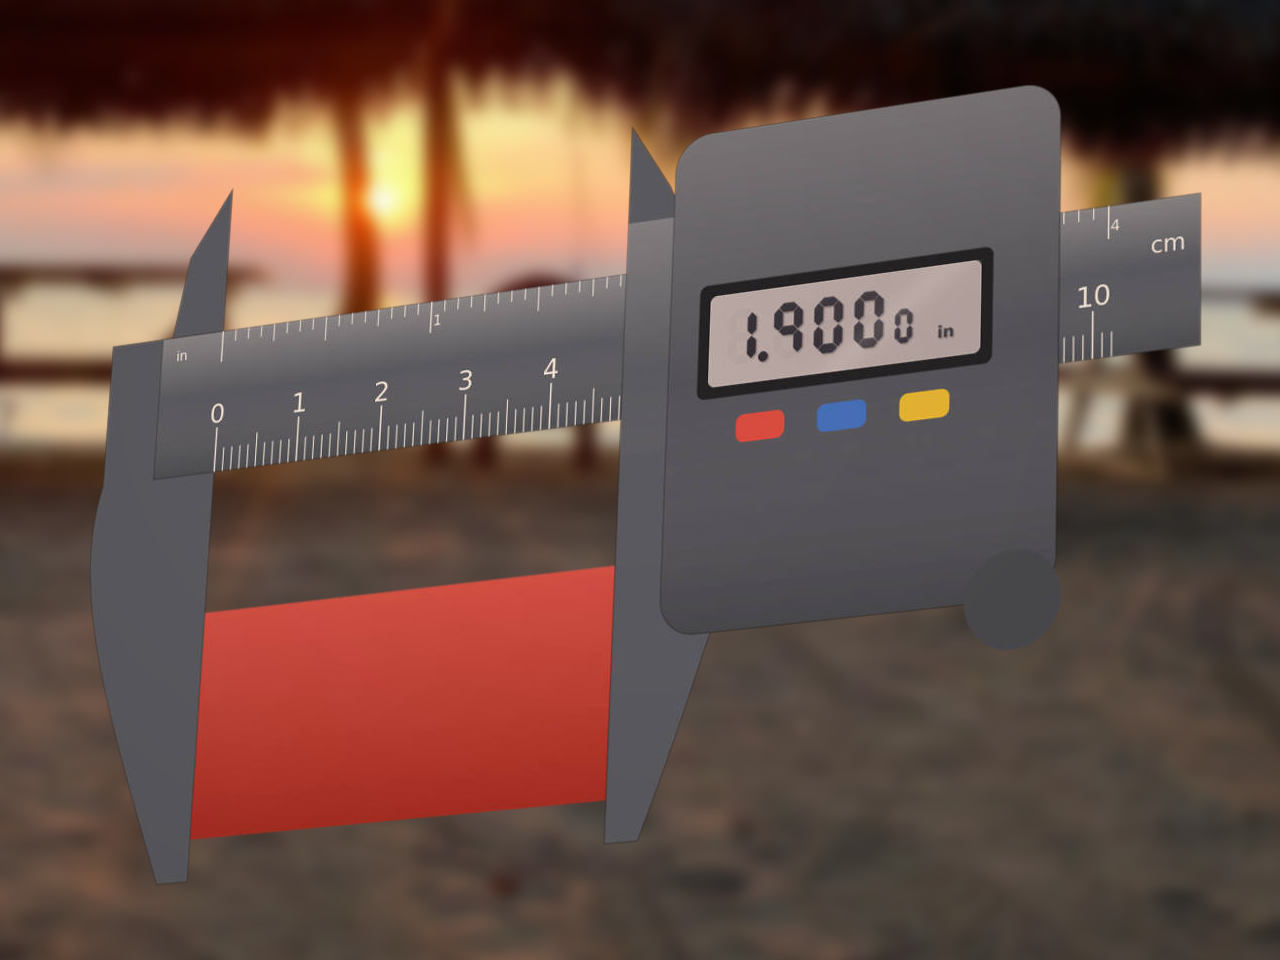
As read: 1.9000 in
